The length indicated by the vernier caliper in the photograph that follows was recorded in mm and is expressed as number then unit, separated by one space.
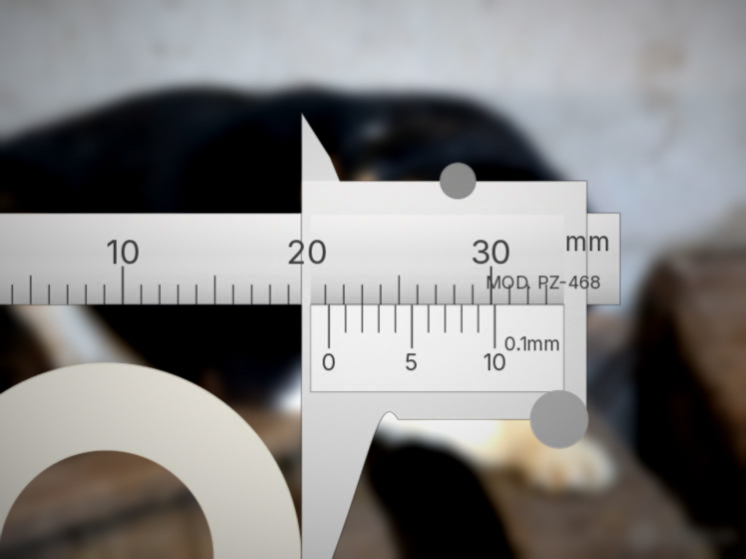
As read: 21.2 mm
